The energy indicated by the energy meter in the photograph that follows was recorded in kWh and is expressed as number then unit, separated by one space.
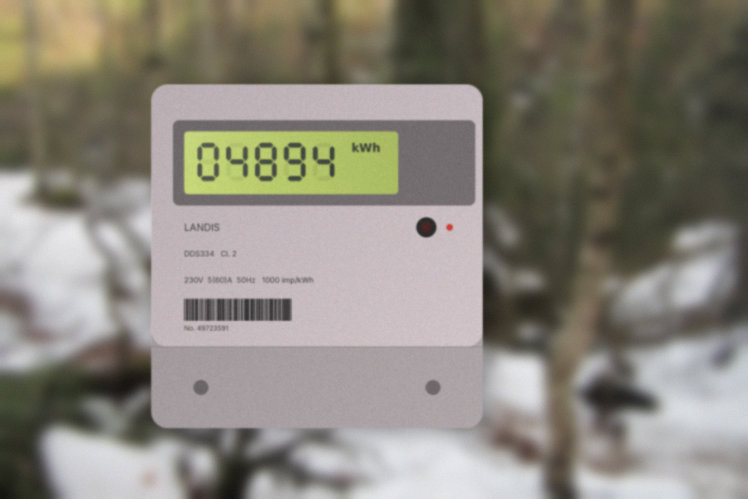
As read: 4894 kWh
